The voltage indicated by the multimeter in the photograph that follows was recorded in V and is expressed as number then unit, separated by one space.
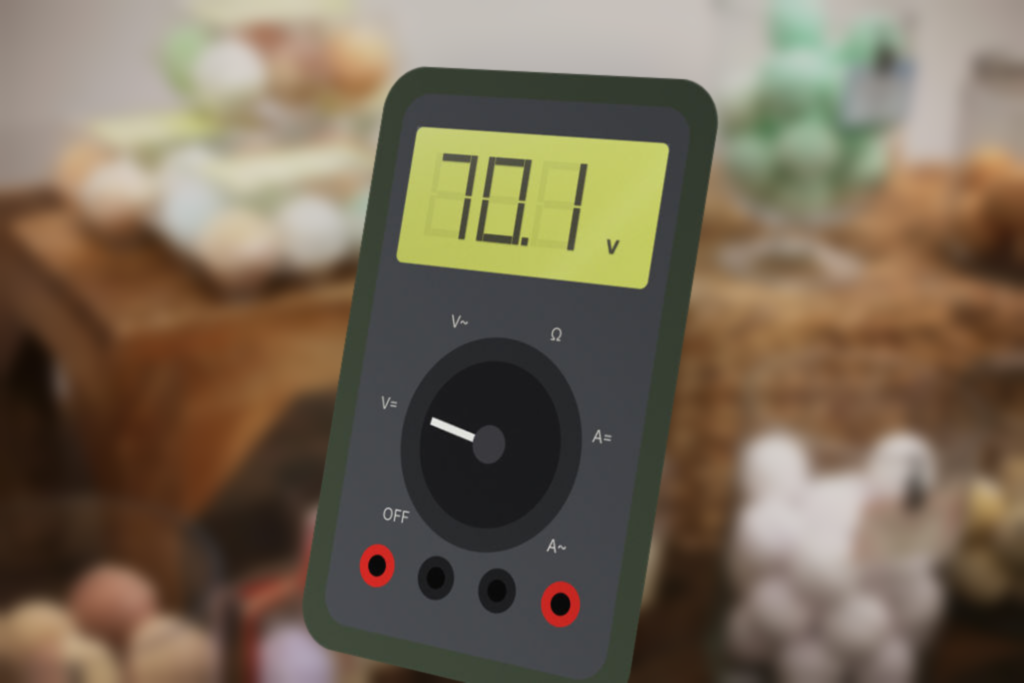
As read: 70.1 V
